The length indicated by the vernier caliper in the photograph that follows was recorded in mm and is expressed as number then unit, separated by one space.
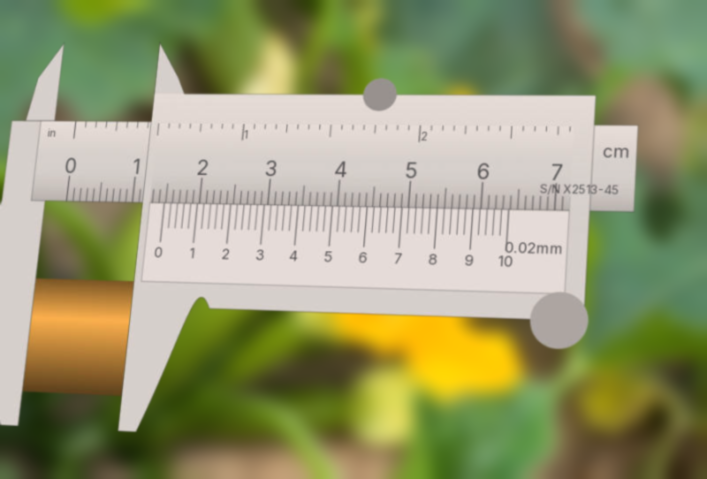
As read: 14.8 mm
